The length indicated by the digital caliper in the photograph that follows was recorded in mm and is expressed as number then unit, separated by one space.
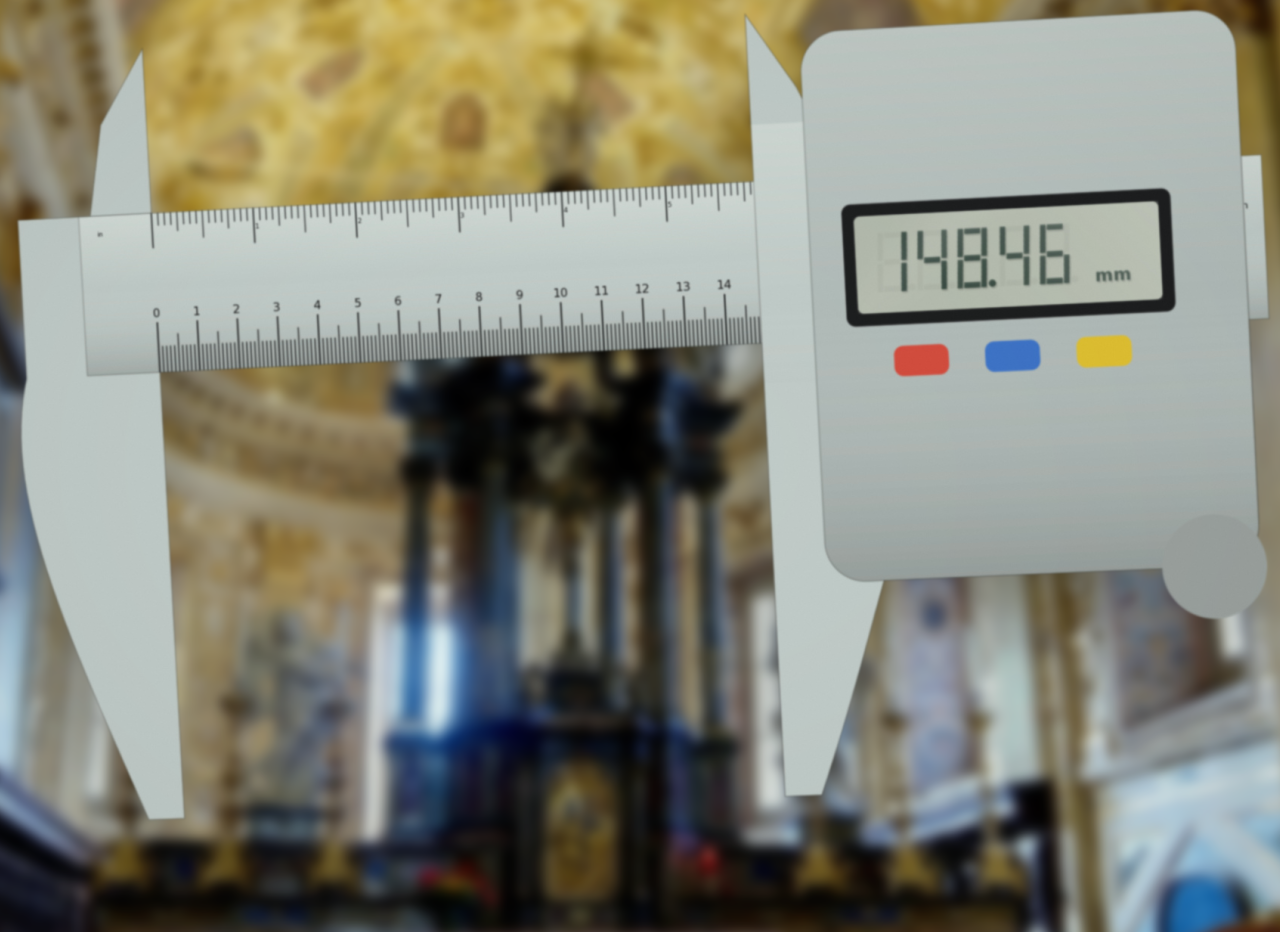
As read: 148.46 mm
